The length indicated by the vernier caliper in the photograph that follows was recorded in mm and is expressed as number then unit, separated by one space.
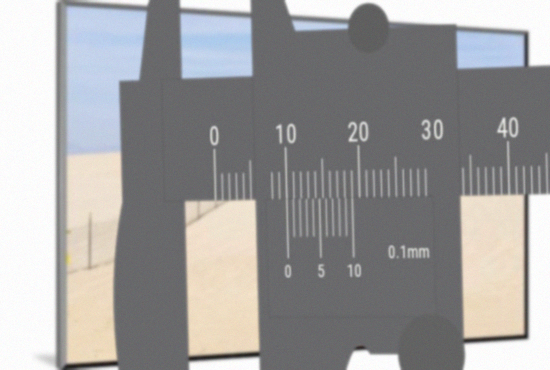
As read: 10.0 mm
